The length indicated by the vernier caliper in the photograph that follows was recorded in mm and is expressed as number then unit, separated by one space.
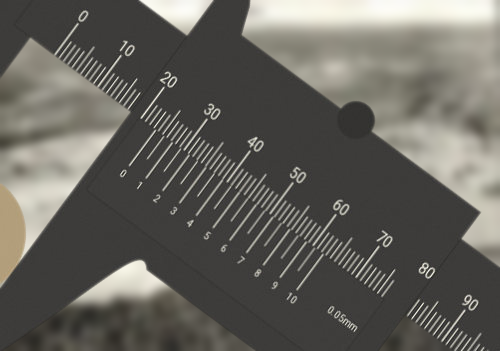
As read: 23.5 mm
